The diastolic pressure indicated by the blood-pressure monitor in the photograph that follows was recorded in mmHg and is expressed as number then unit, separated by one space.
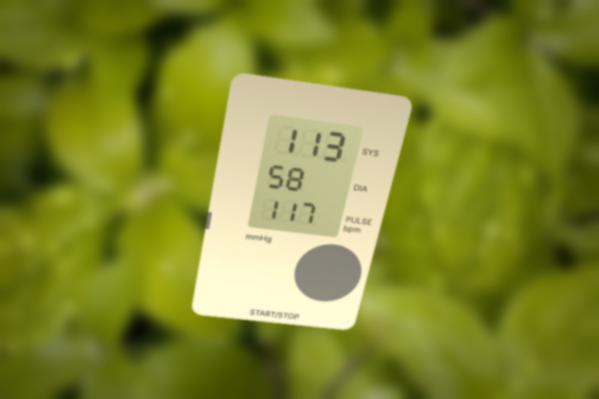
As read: 58 mmHg
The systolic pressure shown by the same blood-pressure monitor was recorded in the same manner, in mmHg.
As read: 113 mmHg
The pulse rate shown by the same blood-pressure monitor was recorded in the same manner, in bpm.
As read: 117 bpm
